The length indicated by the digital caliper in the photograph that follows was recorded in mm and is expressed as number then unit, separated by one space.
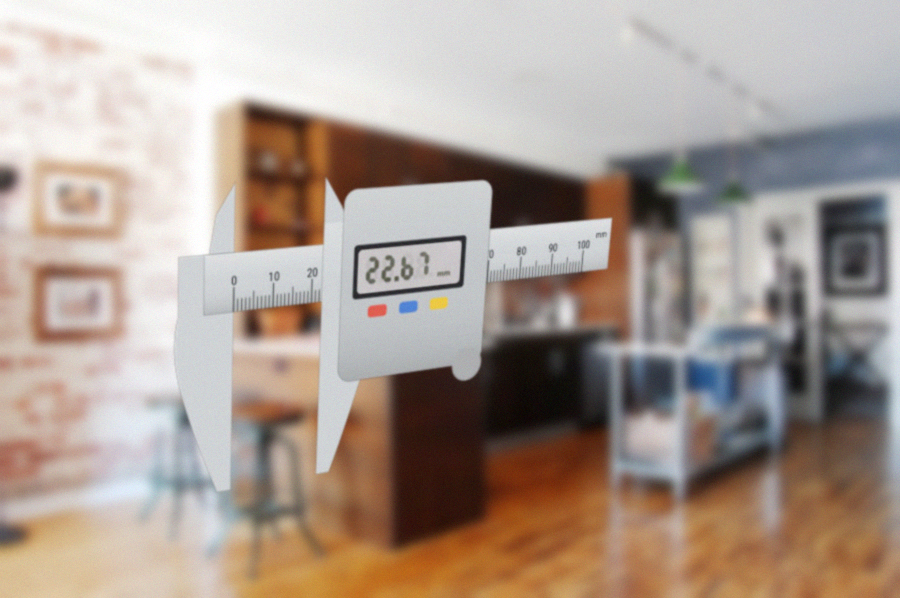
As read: 22.67 mm
